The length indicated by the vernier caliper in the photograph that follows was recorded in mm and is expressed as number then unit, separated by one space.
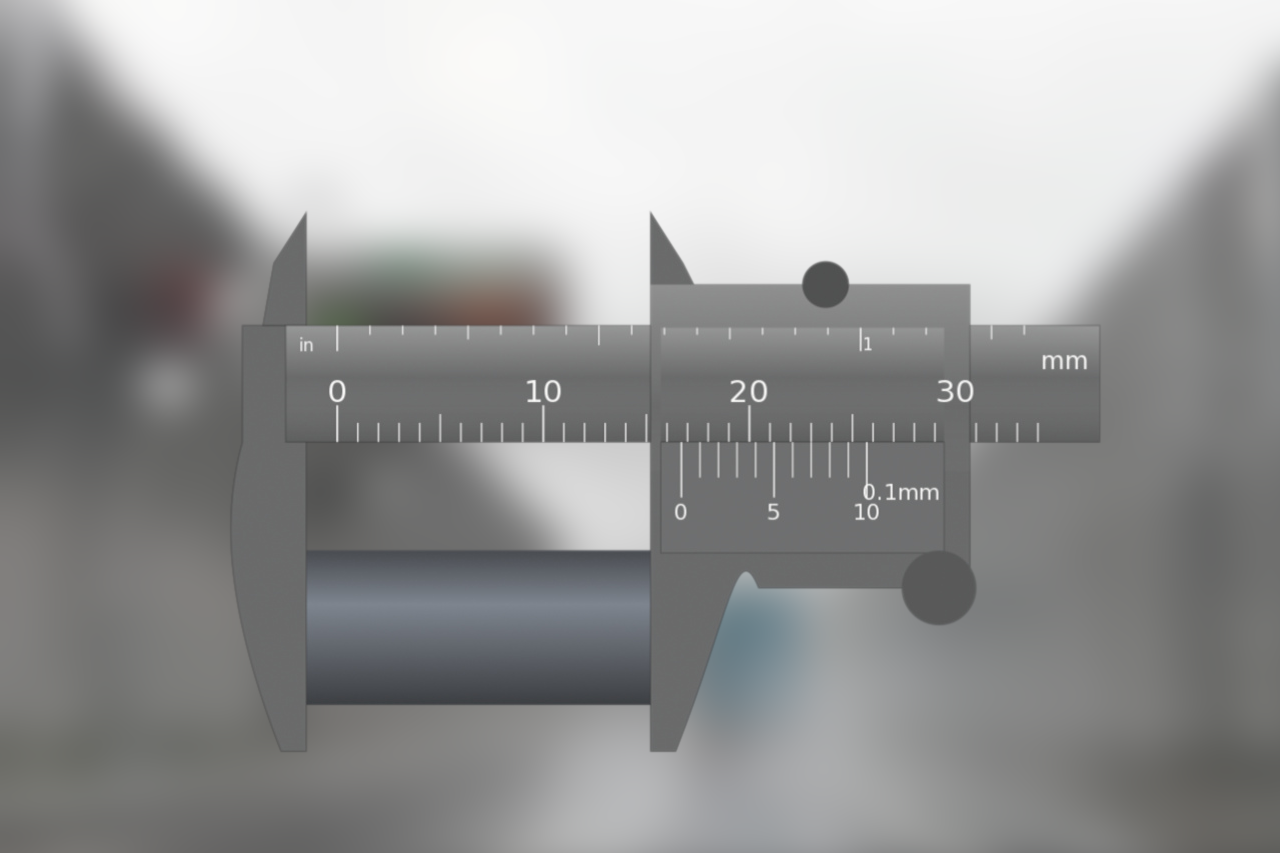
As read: 16.7 mm
